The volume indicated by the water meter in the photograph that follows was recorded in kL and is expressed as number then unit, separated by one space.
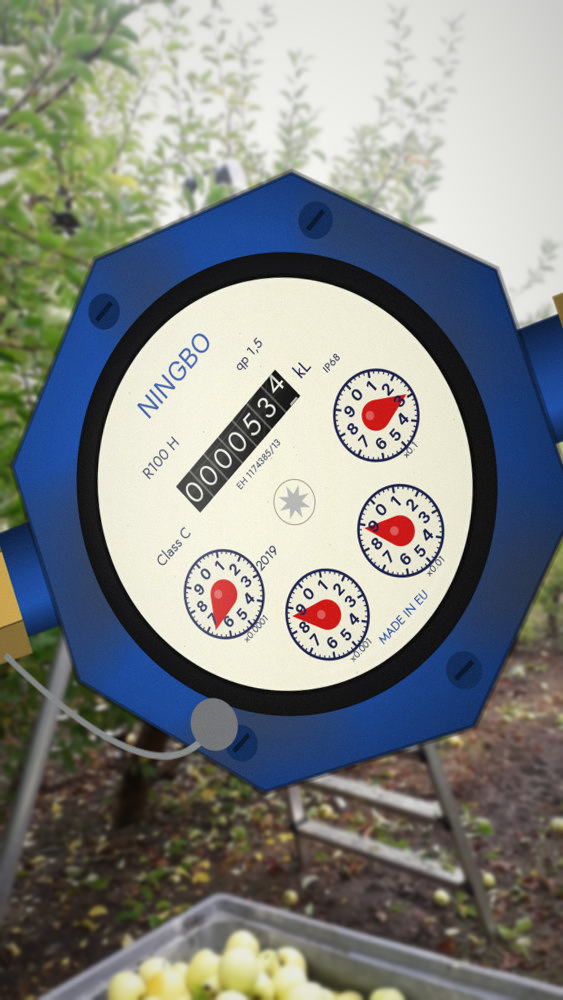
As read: 534.2886 kL
